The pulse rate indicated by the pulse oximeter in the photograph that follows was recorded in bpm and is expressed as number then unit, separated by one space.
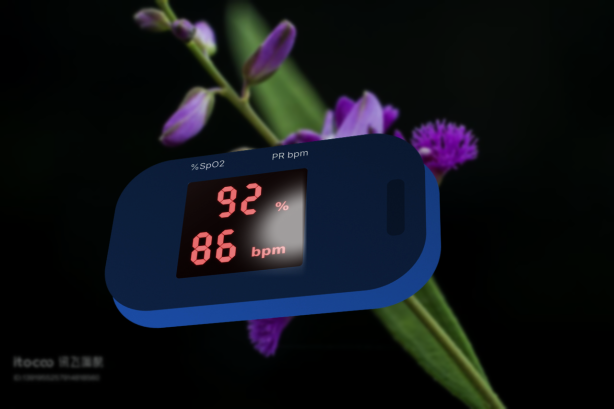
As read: 86 bpm
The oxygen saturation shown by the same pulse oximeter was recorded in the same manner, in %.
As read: 92 %
